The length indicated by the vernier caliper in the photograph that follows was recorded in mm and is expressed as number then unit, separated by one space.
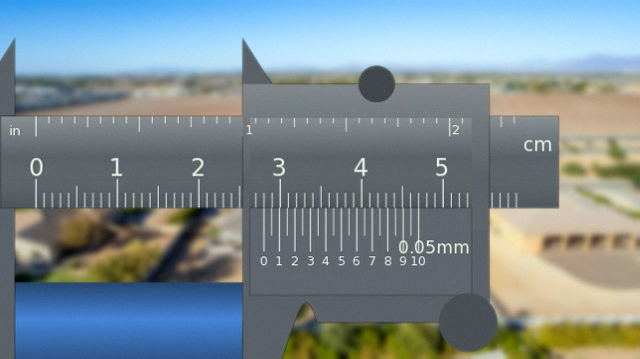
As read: 28.0 mm
